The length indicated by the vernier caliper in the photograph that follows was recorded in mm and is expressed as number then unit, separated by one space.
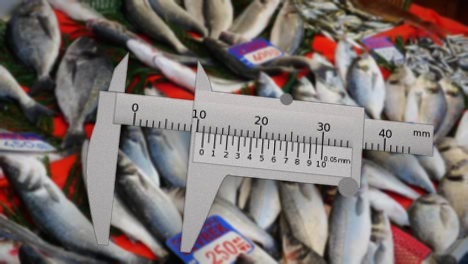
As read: 11.0 mm
